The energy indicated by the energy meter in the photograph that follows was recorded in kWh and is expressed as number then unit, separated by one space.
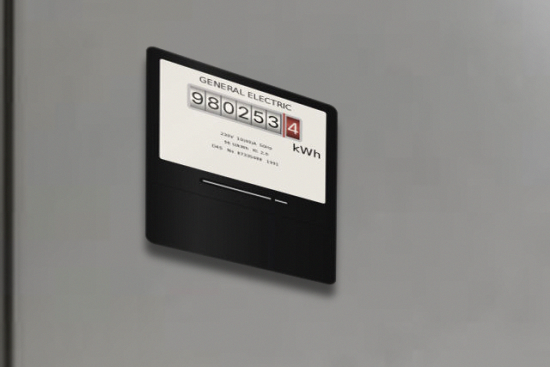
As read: 980253.4 kWh
